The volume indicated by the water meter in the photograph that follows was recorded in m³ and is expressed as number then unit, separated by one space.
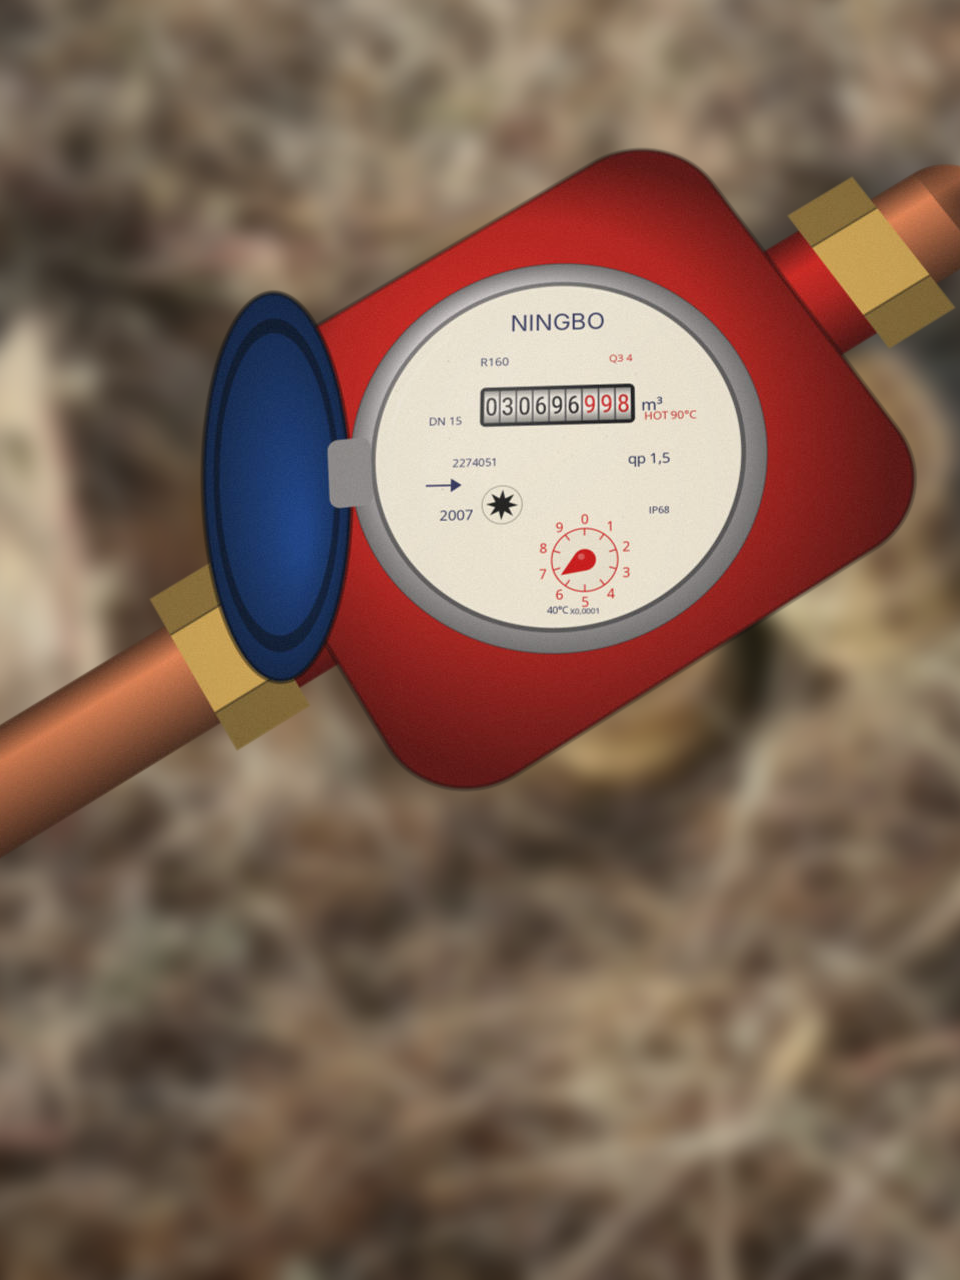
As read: 30696.9986 m³
